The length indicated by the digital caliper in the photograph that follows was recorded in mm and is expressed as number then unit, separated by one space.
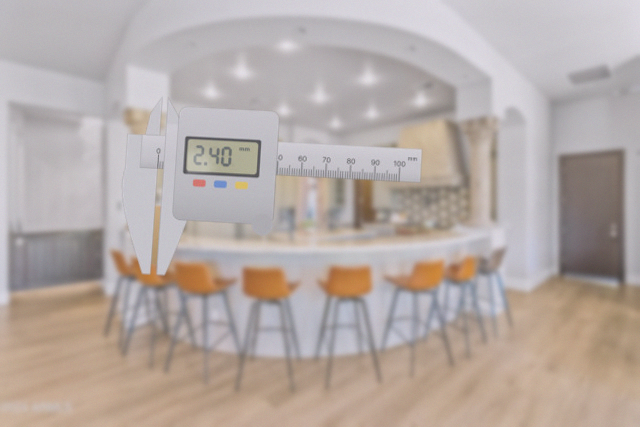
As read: 2.40 mm
